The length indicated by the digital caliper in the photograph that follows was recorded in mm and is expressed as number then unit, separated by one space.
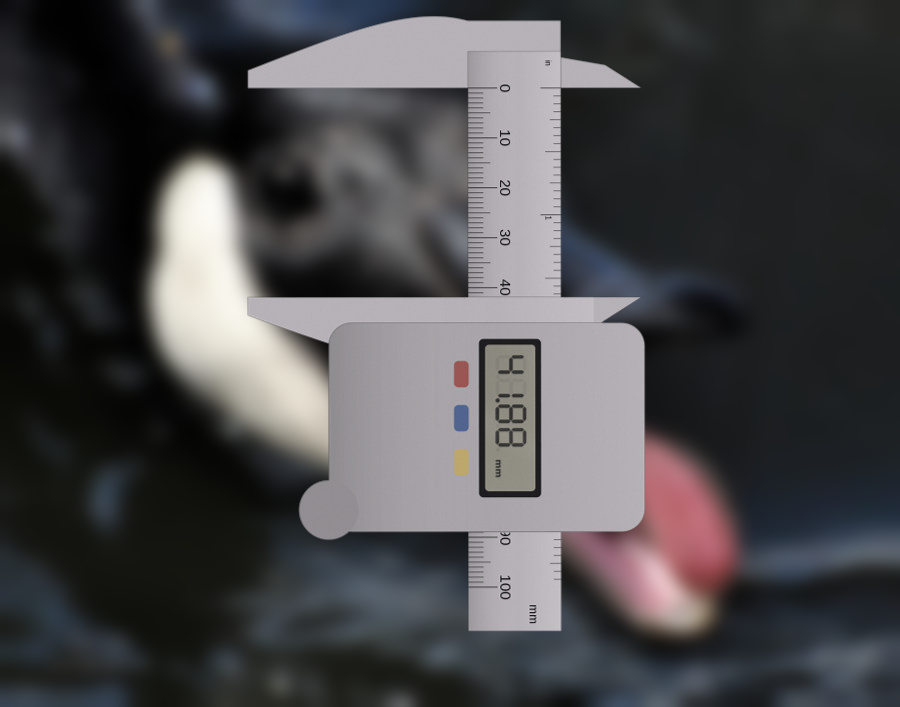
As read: 41.88 mm
